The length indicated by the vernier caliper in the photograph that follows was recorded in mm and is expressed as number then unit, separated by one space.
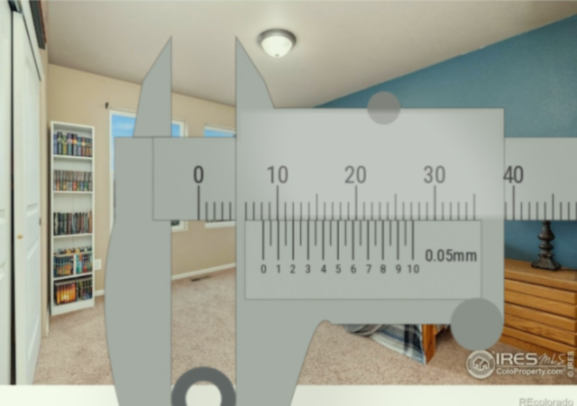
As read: 8.2 mm
